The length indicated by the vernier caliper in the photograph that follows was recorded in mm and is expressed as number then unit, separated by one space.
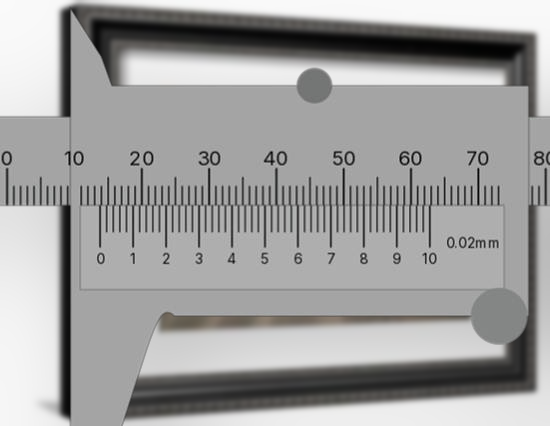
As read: 13.8 mm
